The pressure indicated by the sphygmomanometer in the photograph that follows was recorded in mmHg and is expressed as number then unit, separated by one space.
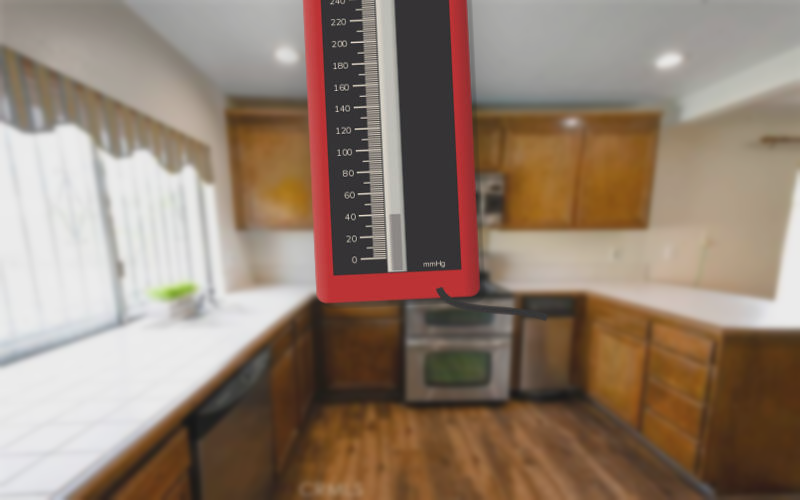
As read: 40 mmHg
